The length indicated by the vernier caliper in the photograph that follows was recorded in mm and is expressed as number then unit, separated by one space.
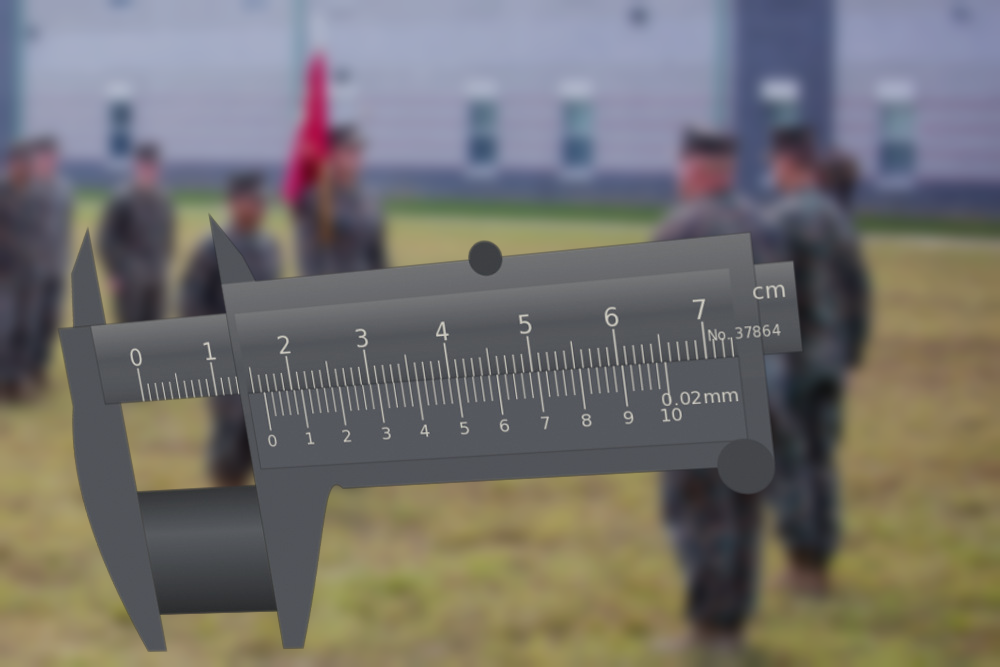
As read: 16.4 mm
